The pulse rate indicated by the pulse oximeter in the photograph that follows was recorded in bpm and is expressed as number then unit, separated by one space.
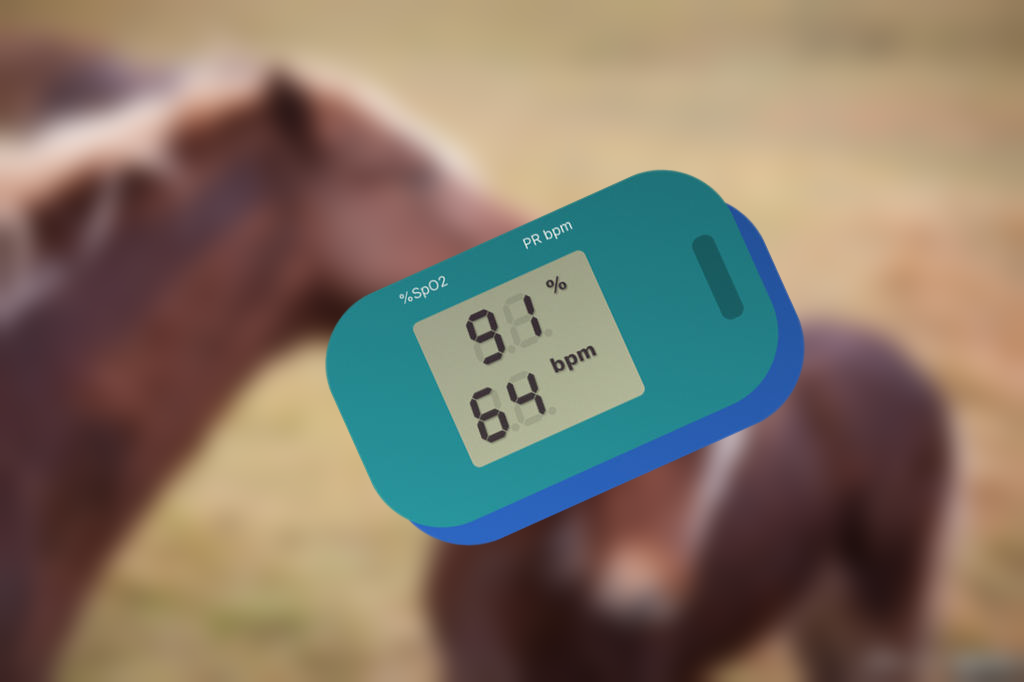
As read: 64 bpm
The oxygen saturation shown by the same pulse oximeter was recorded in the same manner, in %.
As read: 91 %
